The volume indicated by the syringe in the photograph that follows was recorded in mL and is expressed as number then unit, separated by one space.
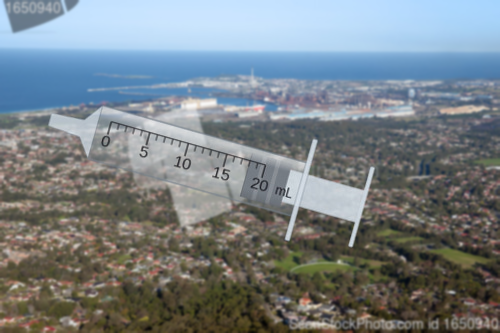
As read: 18 mL
